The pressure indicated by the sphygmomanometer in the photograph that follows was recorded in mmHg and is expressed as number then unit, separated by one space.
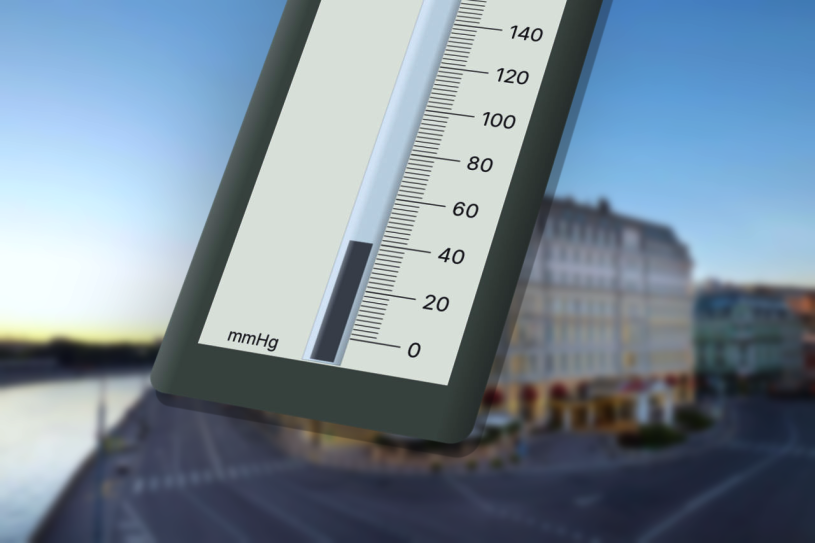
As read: 40 mmHg
